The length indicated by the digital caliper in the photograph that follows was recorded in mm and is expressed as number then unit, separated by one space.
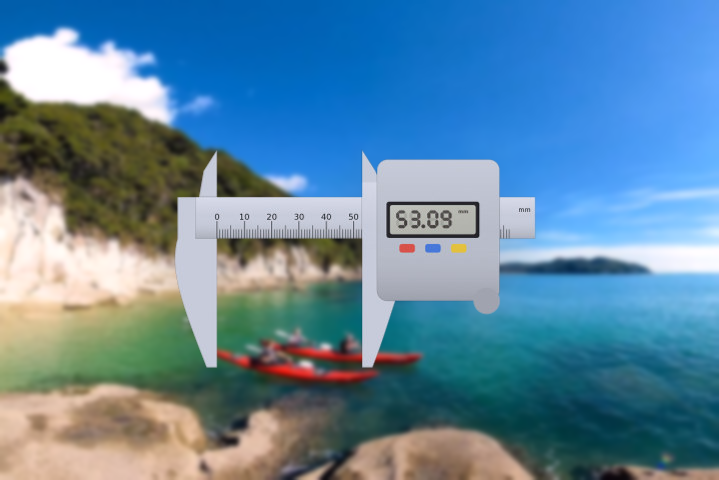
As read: 53.09 mm
